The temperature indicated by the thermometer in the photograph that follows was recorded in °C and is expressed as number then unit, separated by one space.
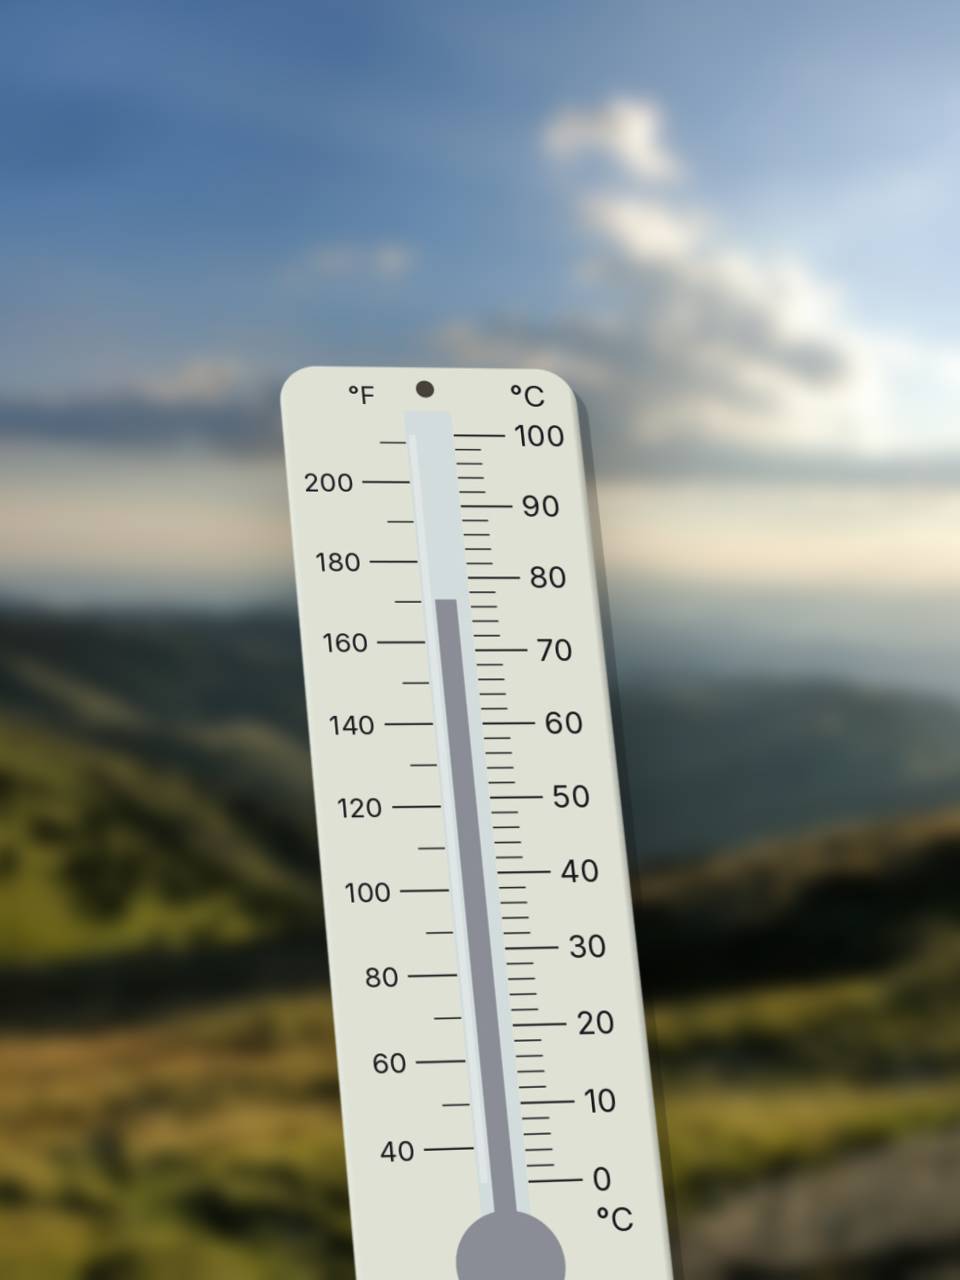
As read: 77 °C
